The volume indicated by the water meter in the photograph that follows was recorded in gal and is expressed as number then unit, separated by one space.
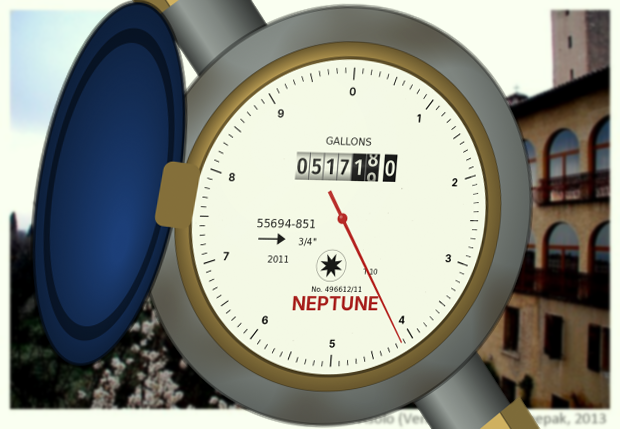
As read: 517184.1 gal
